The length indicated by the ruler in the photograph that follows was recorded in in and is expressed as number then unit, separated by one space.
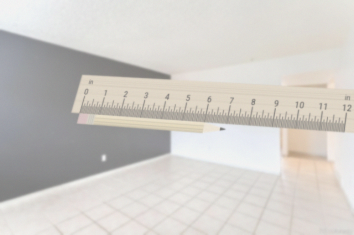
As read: 7 in
